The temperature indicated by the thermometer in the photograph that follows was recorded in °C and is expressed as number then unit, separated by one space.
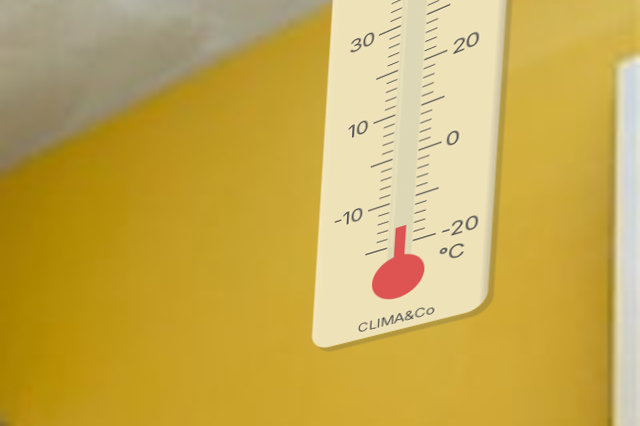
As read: -16 °C
